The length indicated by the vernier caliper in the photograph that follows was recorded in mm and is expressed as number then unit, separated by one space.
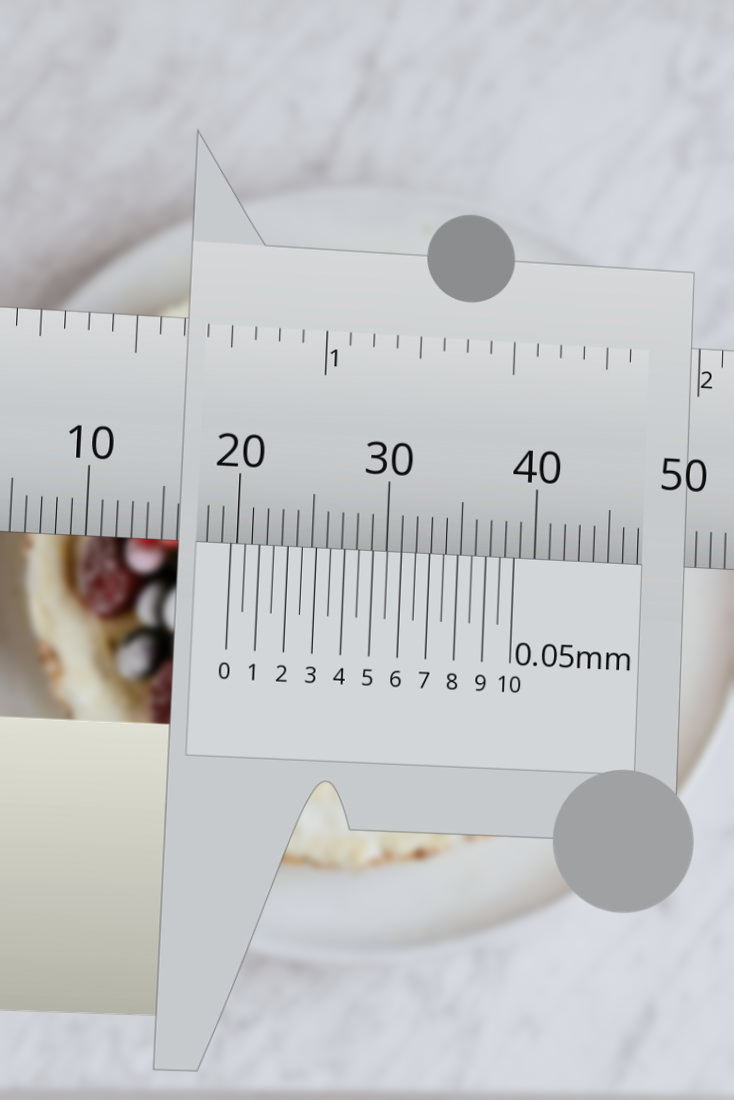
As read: 19.6 mm
